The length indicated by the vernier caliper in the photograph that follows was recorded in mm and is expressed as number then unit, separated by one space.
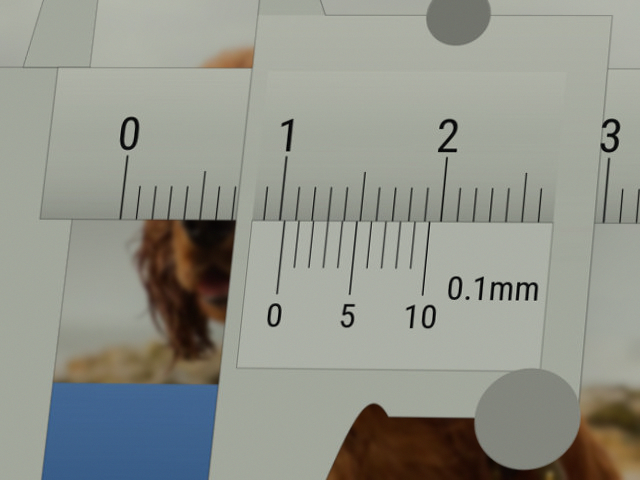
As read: 10.3 mm
